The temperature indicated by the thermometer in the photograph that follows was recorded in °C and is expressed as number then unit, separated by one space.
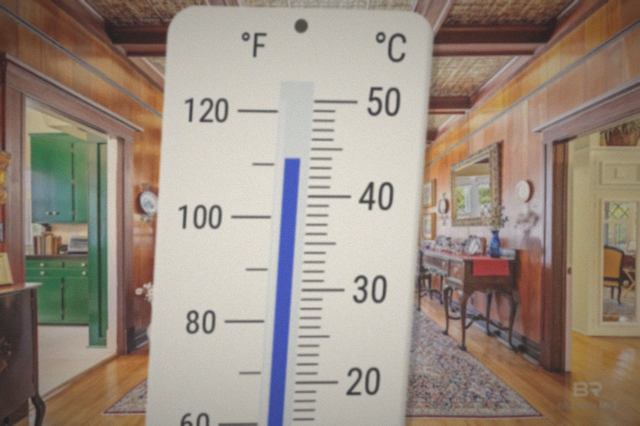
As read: 44 °C
